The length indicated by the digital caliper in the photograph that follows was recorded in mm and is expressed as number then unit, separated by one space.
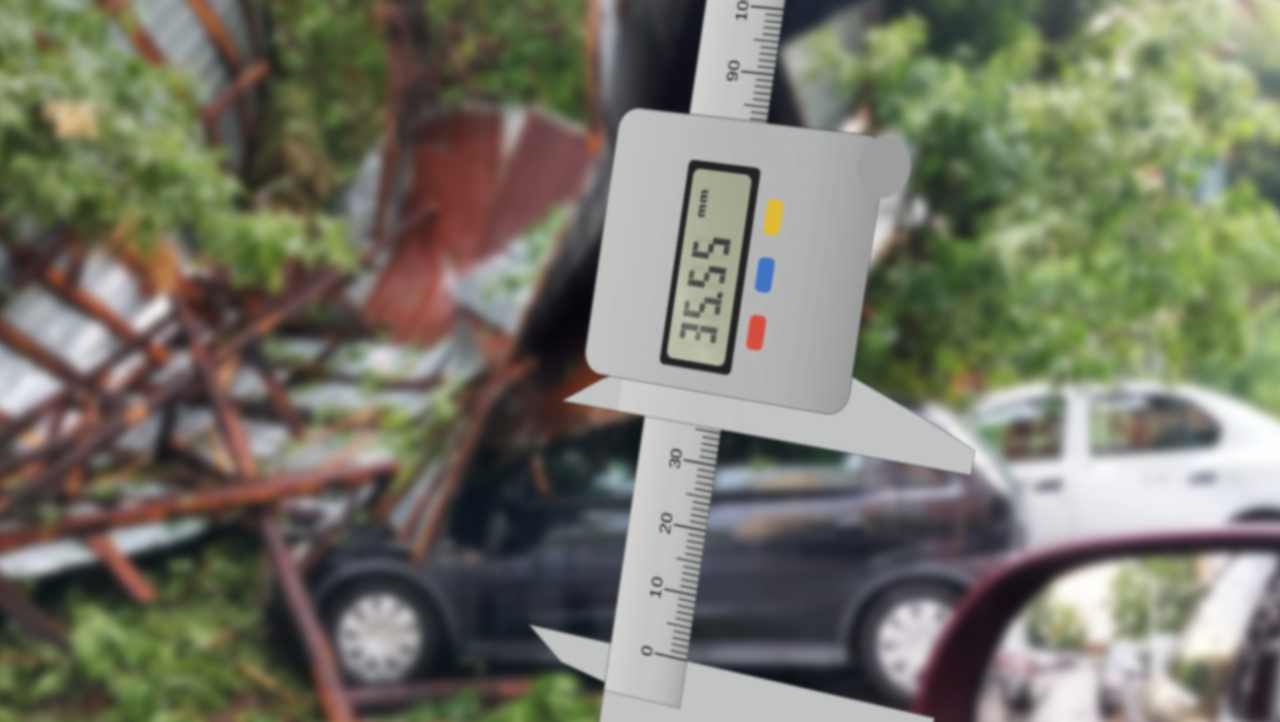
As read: 35.55 mm
